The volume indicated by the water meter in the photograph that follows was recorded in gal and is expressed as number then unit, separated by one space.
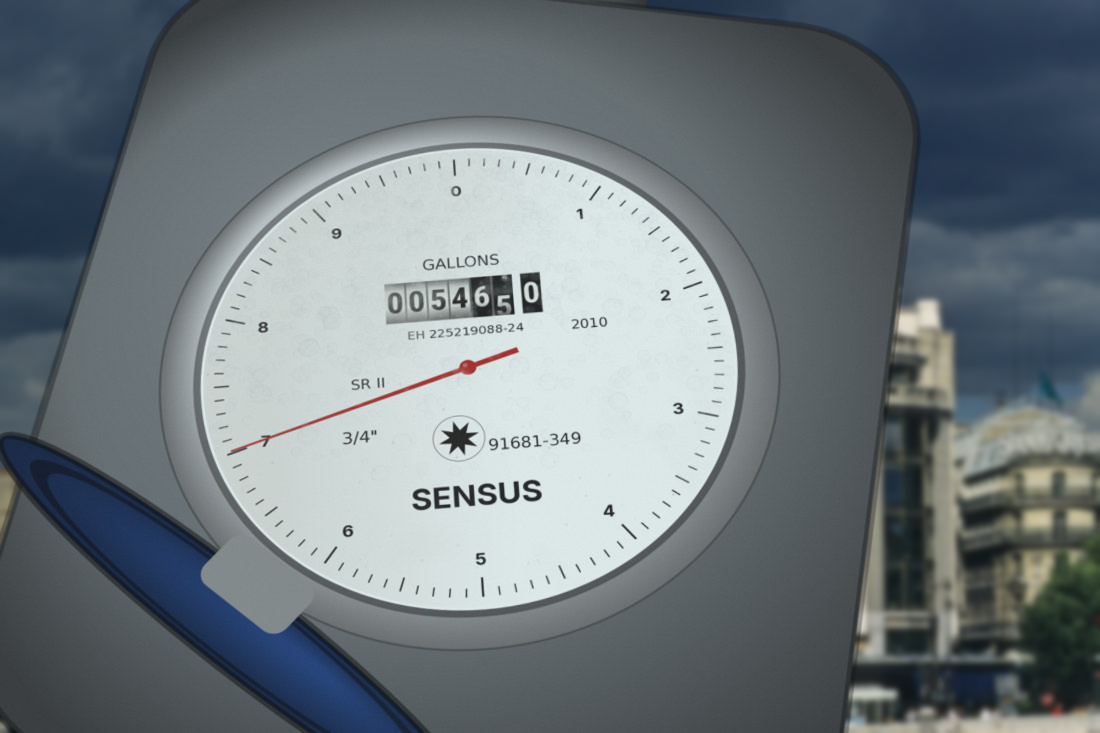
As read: 54647.0 gal
